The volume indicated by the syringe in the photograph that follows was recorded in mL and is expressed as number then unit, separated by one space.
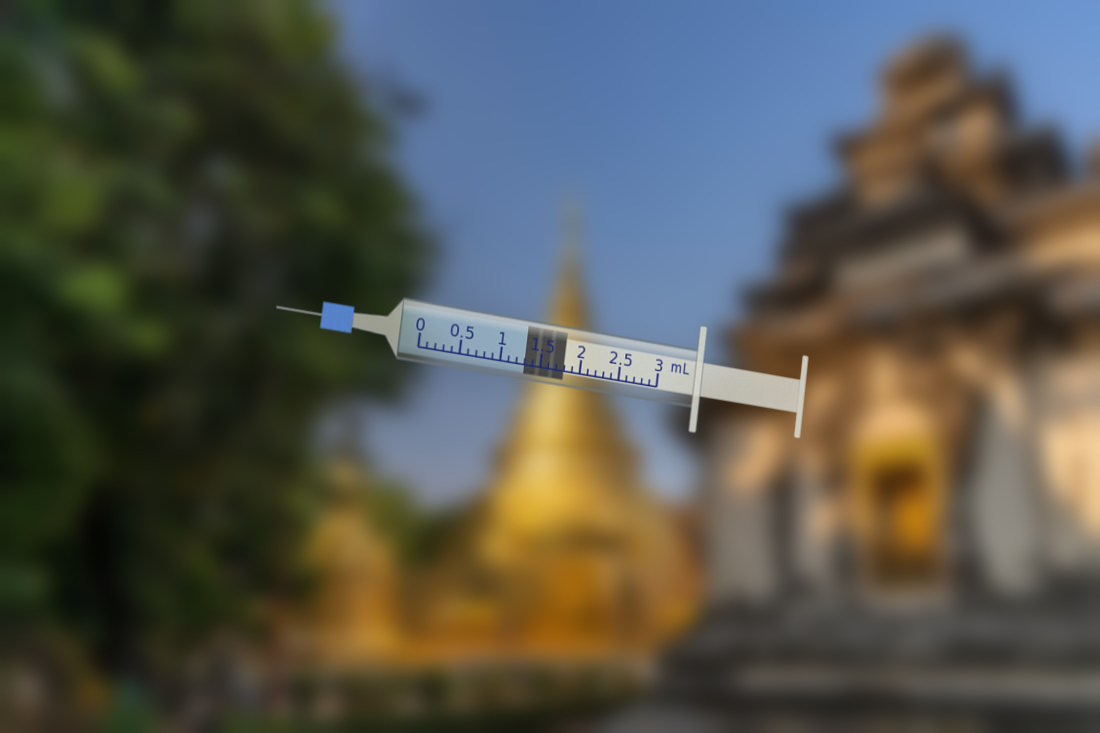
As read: 1.3 mL
